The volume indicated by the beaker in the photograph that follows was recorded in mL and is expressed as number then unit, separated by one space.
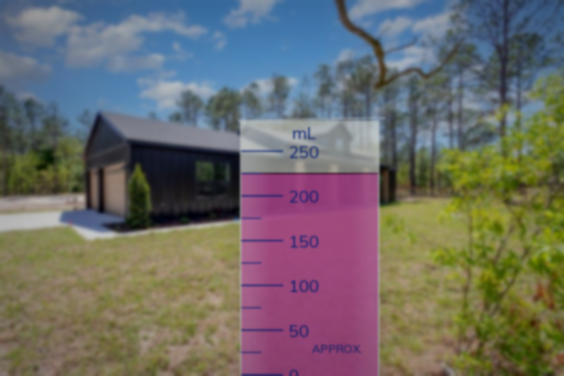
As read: 225 mL
